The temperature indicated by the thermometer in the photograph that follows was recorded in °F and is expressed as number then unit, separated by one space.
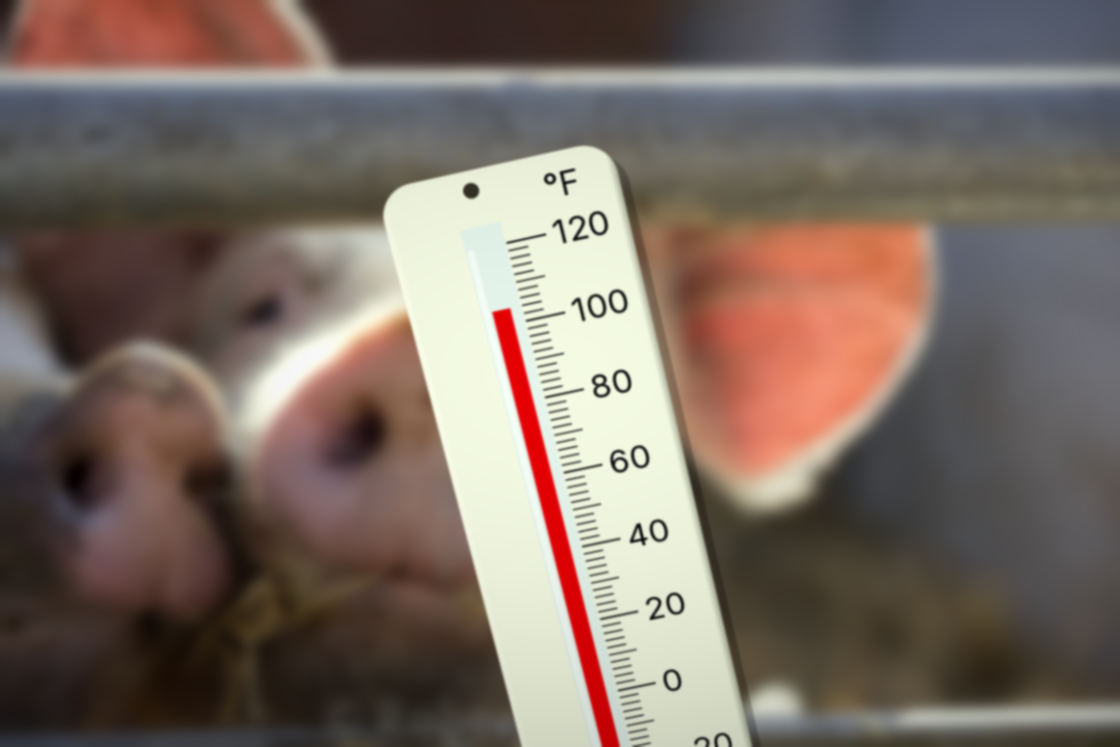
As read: 104 °F
